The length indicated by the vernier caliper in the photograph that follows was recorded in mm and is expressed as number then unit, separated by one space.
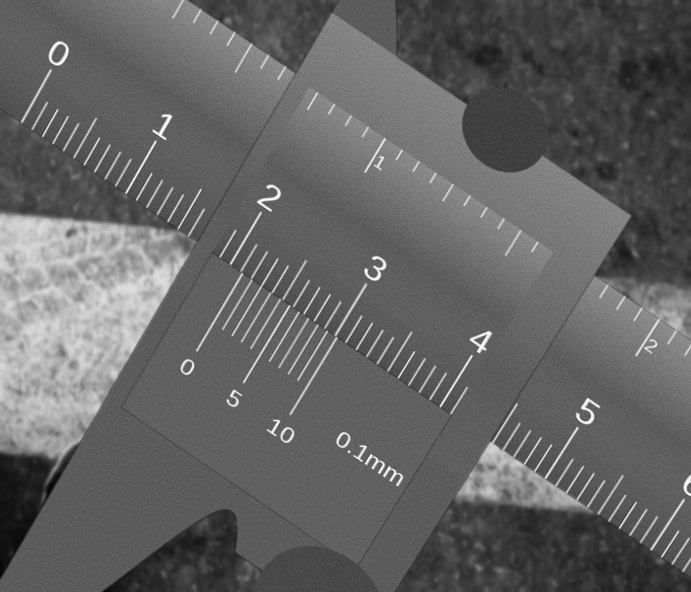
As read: 21.2 mm
